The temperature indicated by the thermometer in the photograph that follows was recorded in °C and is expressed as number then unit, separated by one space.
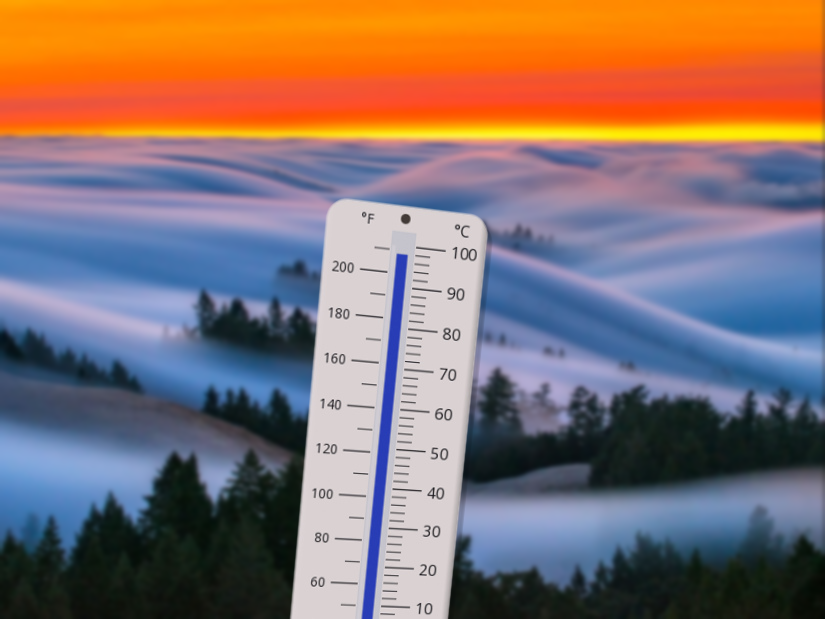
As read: 98 °C
